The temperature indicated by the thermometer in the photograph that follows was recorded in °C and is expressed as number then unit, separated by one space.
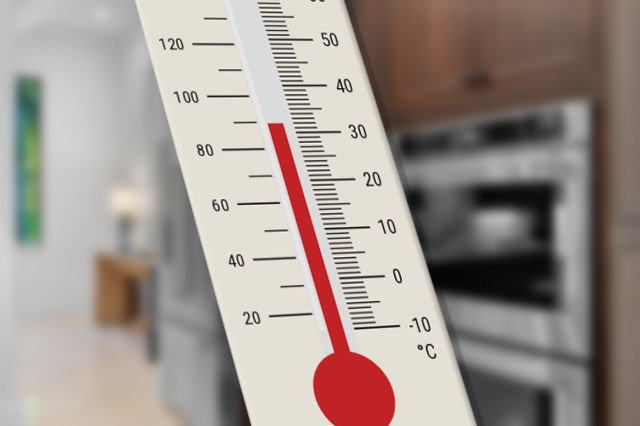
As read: 32 °C
